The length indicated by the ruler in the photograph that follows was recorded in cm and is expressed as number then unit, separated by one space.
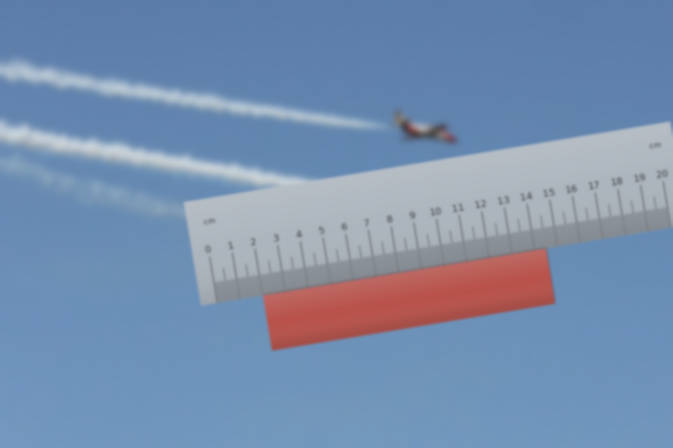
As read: 12.5 cm
